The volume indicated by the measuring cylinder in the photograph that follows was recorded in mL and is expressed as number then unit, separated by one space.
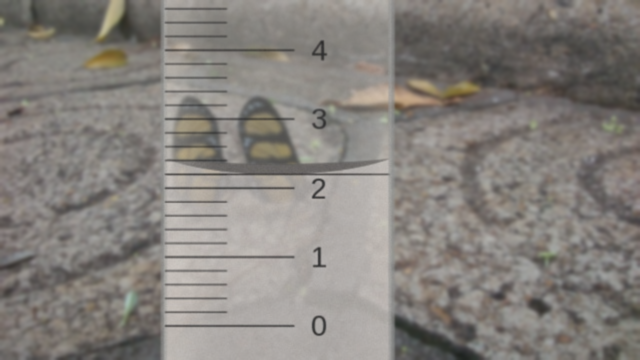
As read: 2.2 mL
